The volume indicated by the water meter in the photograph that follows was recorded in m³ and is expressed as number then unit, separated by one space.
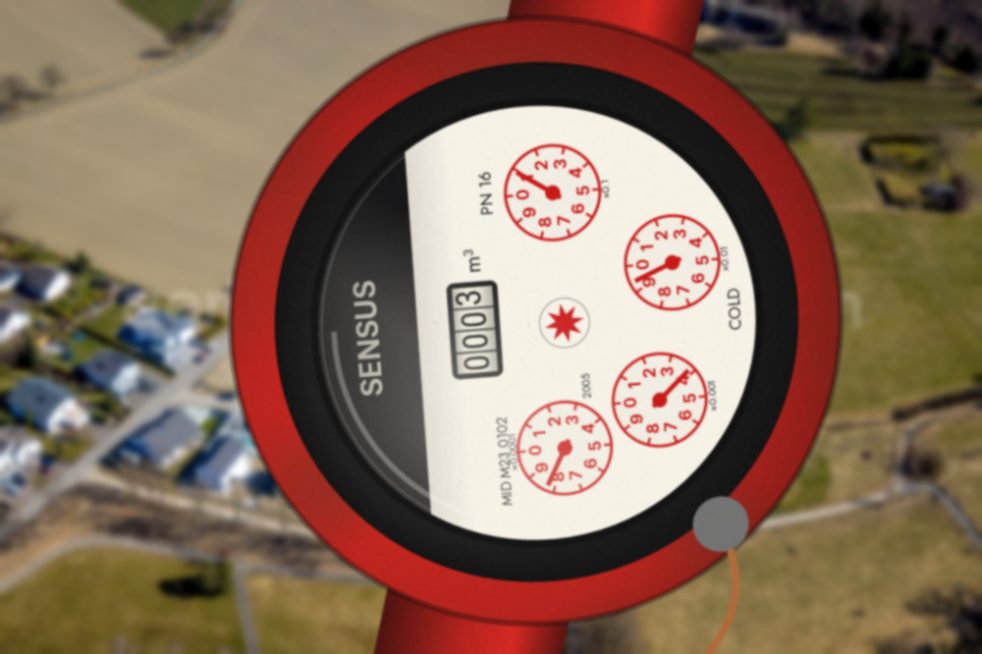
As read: 3.0938 m³
